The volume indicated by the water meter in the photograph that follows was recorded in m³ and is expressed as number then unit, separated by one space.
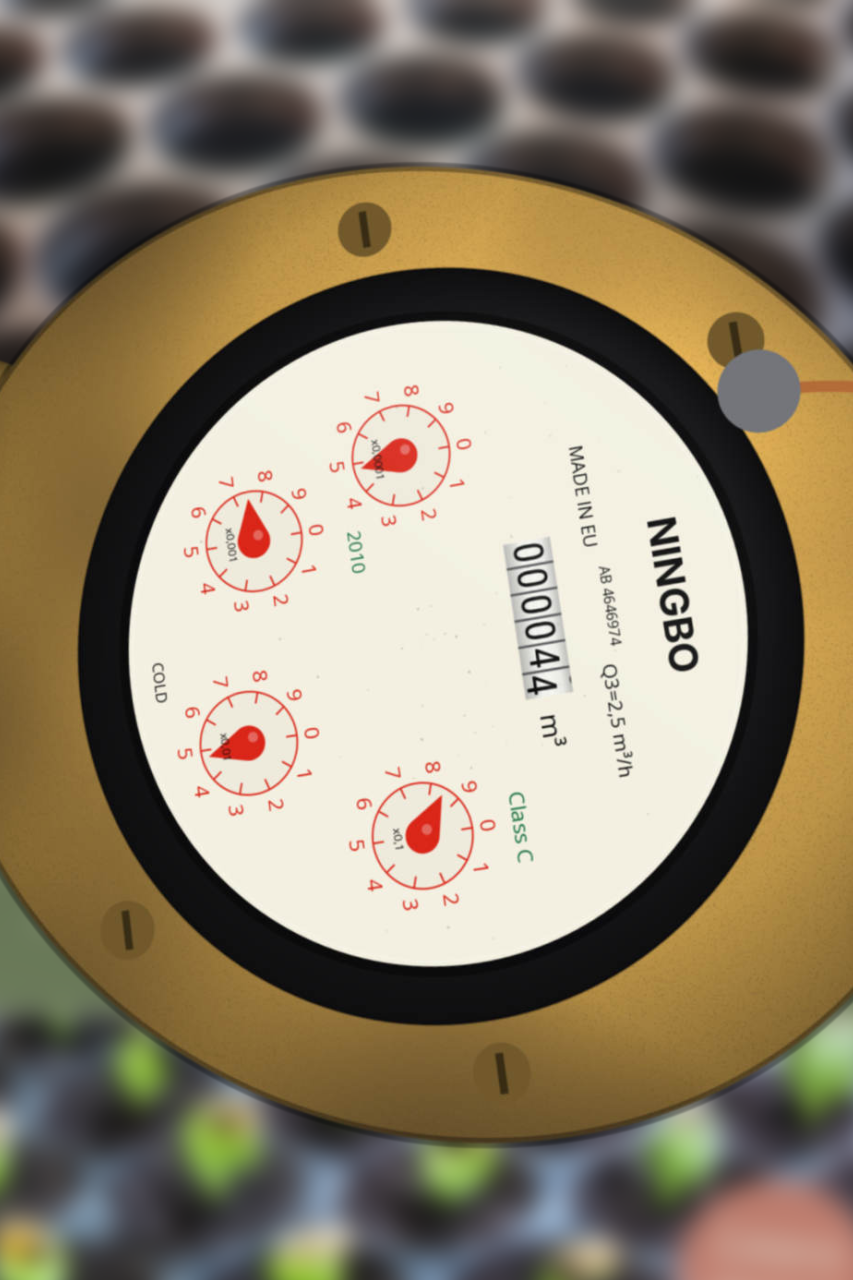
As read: 43.8474 m³
